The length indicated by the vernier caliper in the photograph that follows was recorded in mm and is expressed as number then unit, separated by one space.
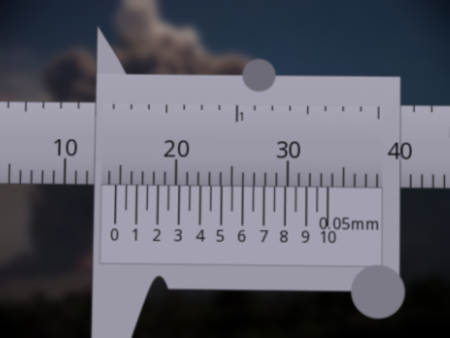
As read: 14.6 mm
